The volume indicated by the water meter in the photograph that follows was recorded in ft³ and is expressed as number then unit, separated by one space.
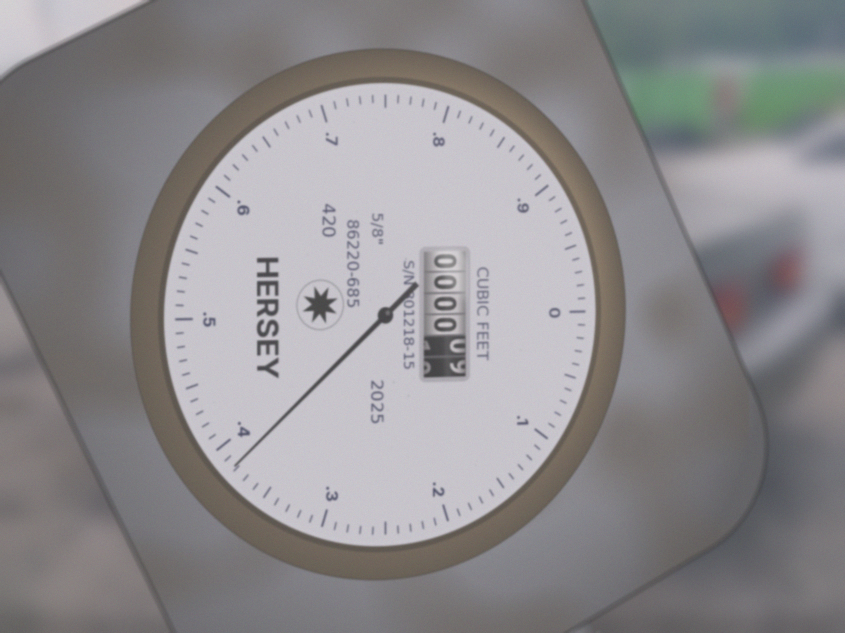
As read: 9.38 ft³
